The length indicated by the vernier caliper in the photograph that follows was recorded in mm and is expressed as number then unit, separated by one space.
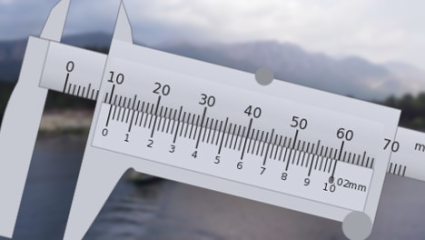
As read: 10.5 mm
